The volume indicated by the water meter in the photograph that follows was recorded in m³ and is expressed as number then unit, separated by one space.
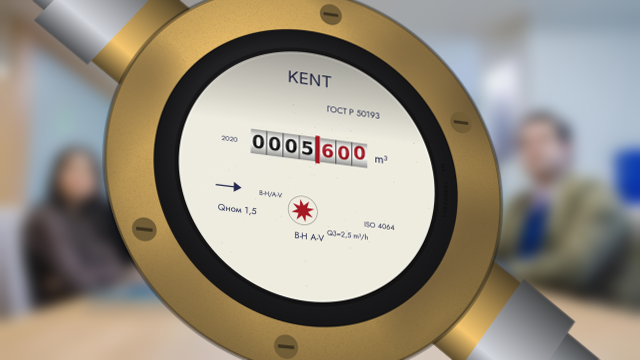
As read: 5.600 m³
